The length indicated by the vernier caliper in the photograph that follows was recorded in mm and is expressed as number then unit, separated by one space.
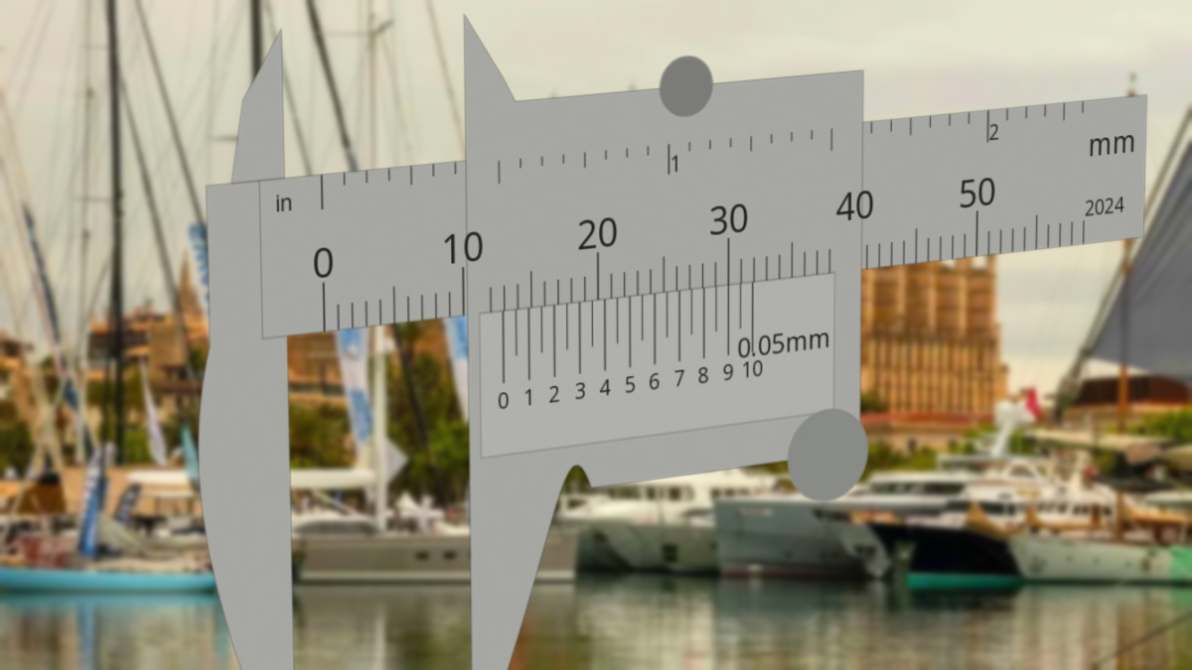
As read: 12.9 mm
